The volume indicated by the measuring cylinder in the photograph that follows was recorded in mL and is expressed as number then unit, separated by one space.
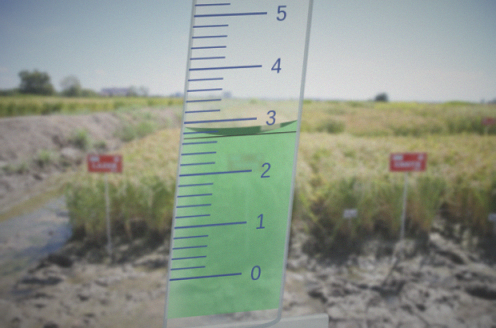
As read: 2.7 mL
